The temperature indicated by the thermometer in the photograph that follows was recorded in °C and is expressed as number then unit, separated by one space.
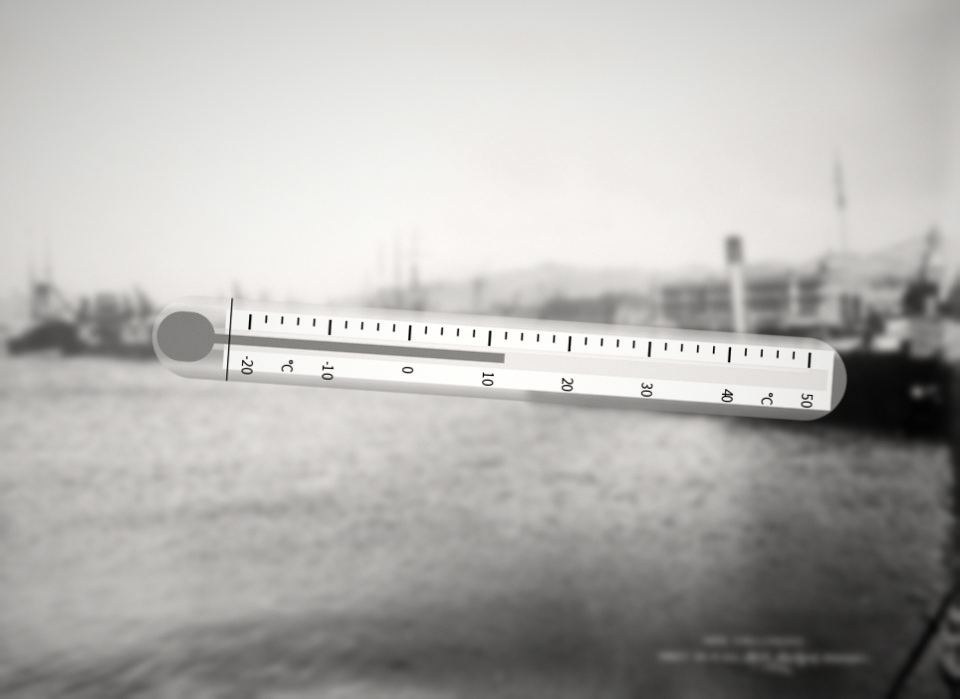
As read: 12 °C
